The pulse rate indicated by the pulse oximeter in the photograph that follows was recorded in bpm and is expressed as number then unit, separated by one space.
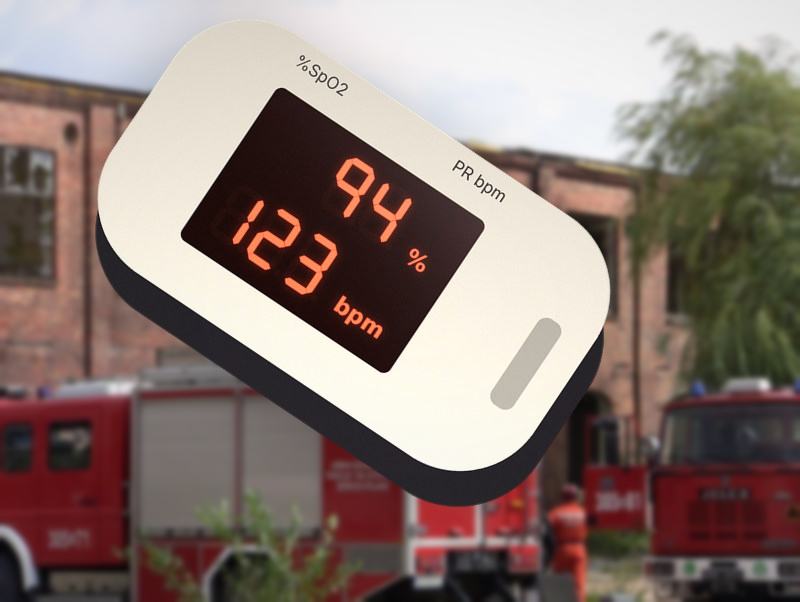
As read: 123 bpm
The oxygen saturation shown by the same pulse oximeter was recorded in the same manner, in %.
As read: 94 %
